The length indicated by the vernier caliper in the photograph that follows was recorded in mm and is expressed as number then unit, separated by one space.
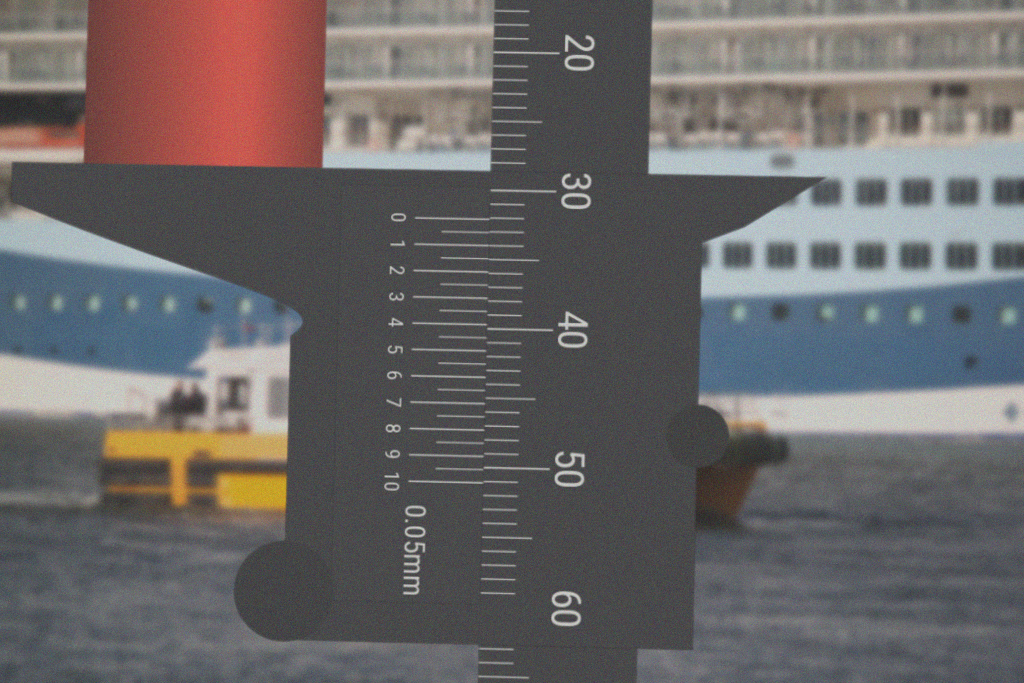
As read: 32.1 mm
